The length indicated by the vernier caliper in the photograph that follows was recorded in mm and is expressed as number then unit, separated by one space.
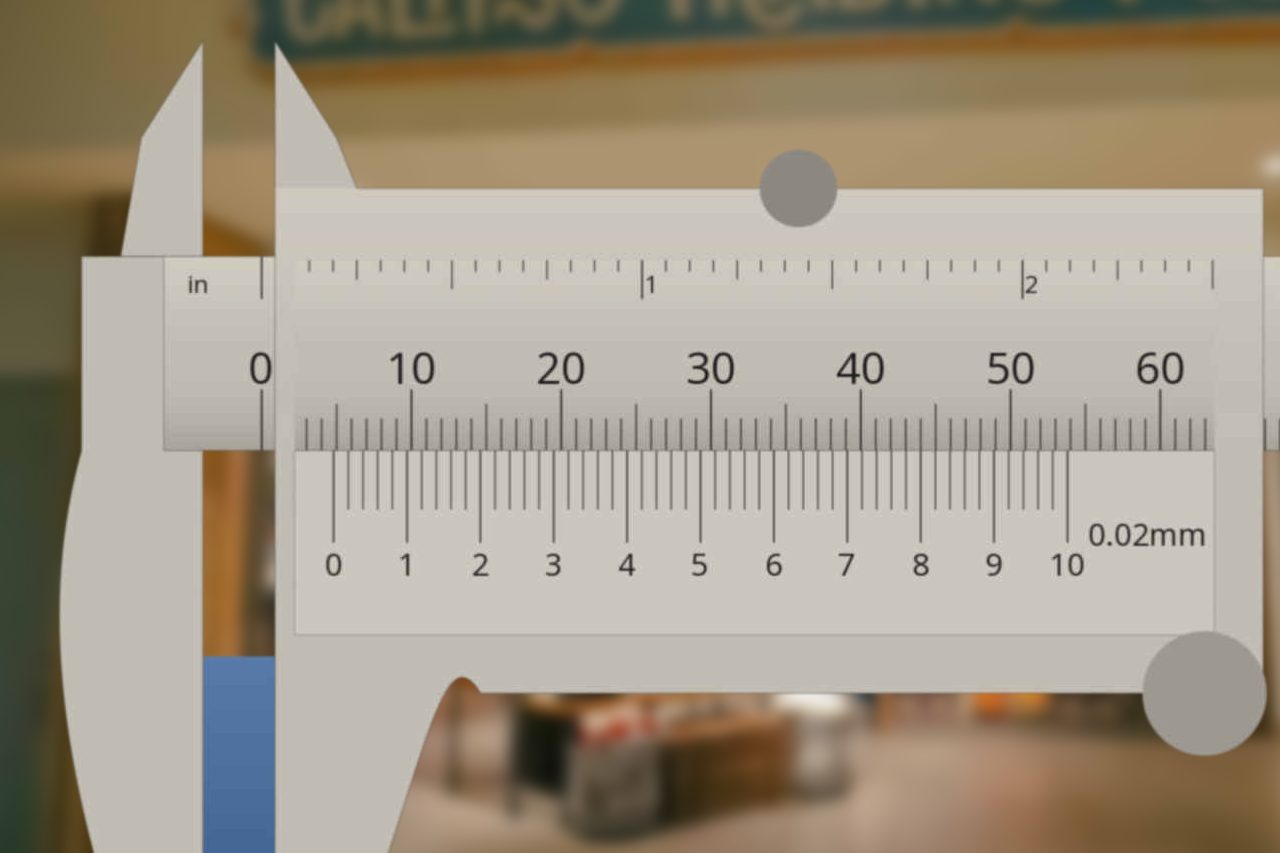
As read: 4.8 mm
